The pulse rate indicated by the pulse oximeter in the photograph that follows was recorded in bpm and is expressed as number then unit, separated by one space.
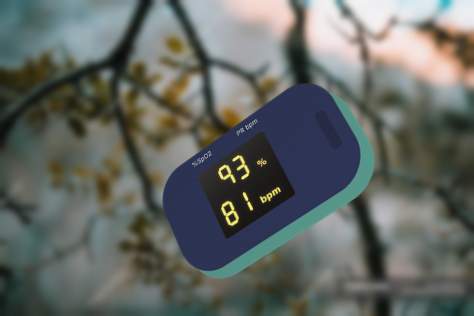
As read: 81 bpm
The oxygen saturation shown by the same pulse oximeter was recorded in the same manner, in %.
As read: 93 %
